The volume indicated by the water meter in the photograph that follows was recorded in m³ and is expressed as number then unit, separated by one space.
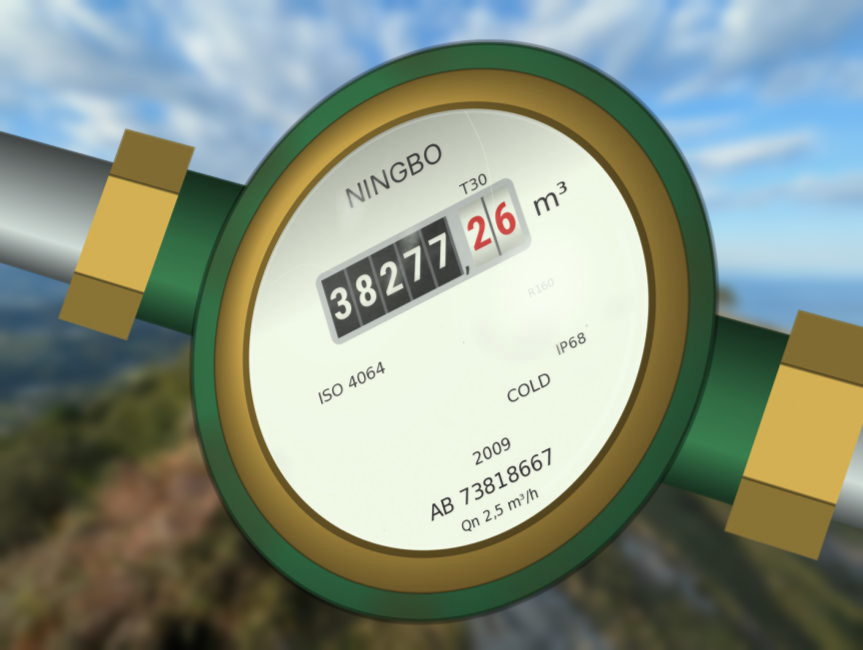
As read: 38277.26 m³
